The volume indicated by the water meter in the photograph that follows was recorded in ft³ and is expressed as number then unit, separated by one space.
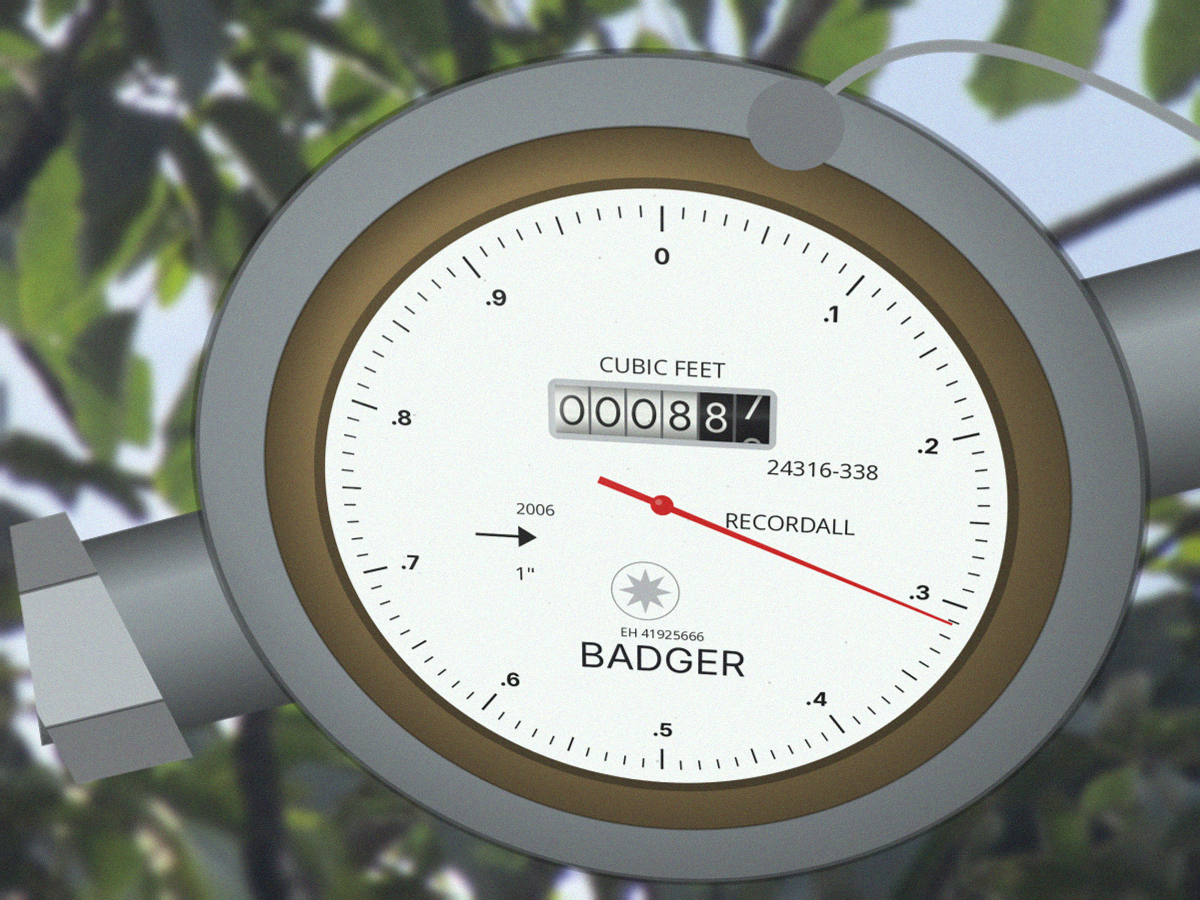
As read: 887.31 ft³
